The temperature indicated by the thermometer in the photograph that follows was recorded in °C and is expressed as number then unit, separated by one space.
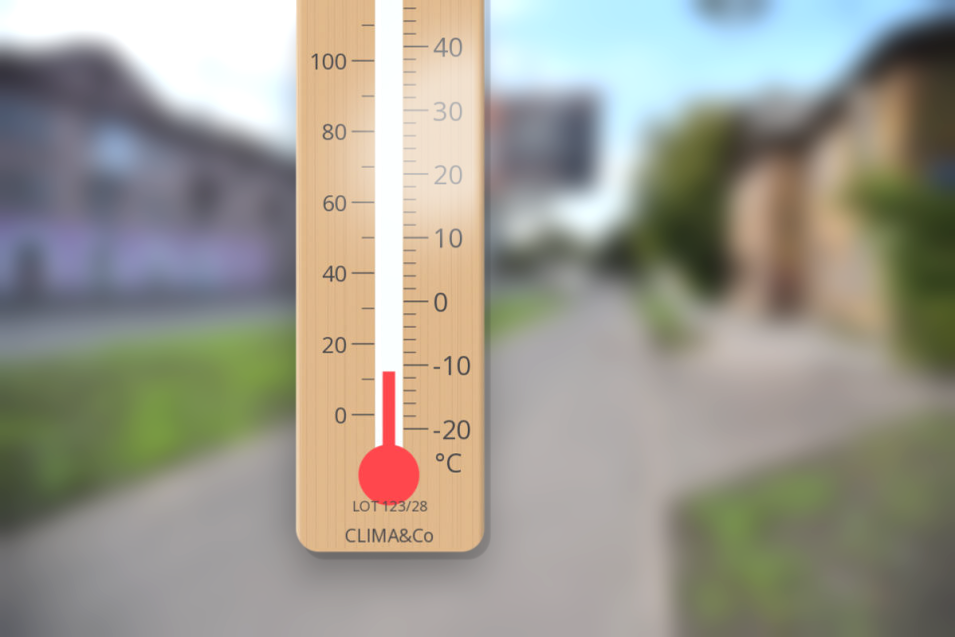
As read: -11 °C
